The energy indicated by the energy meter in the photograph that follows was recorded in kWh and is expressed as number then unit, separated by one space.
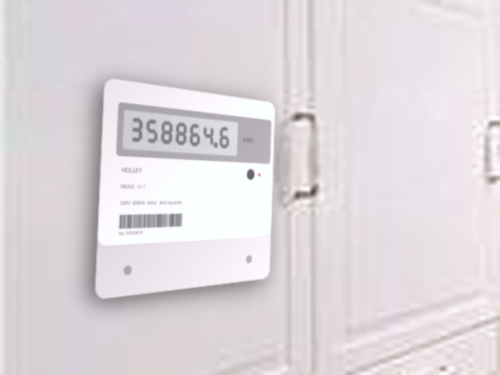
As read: 358864.6 kWh
